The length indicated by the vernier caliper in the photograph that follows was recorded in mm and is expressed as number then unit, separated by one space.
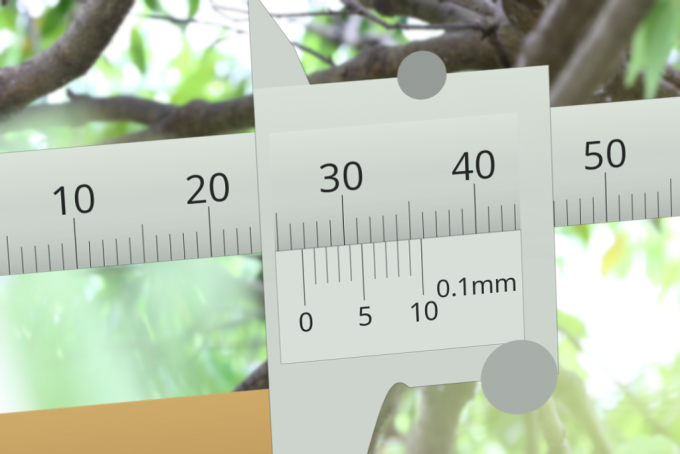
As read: 26.8 mm
